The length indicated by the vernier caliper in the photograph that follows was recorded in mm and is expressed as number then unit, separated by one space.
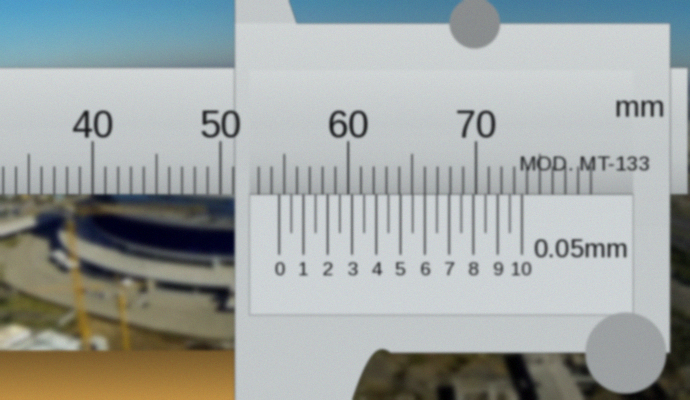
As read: 54.6 mm
